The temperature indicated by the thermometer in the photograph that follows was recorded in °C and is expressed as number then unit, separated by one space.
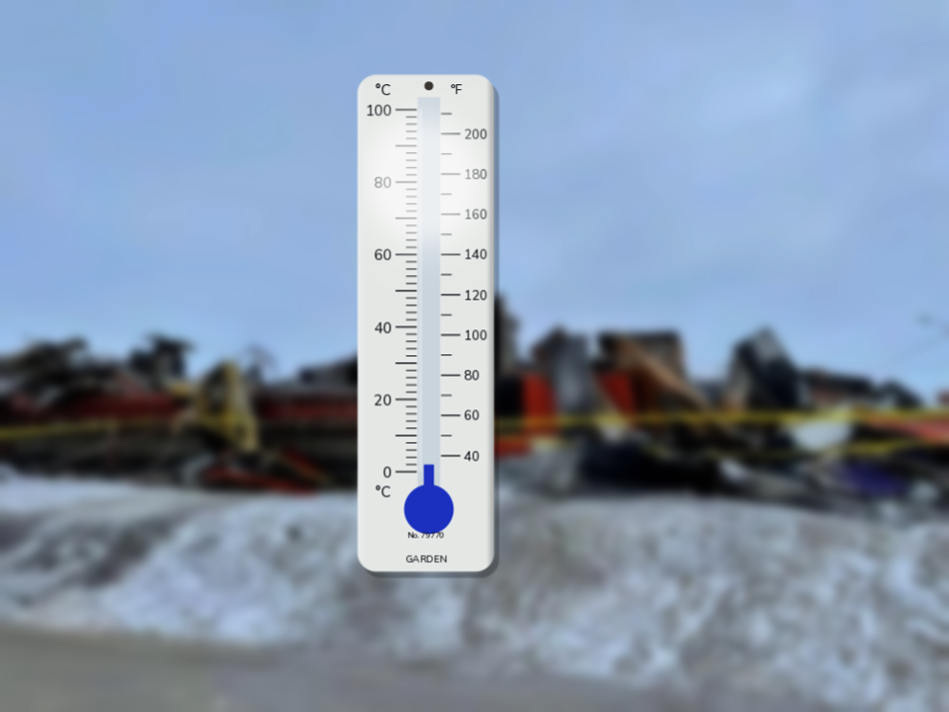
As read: 2 °C
